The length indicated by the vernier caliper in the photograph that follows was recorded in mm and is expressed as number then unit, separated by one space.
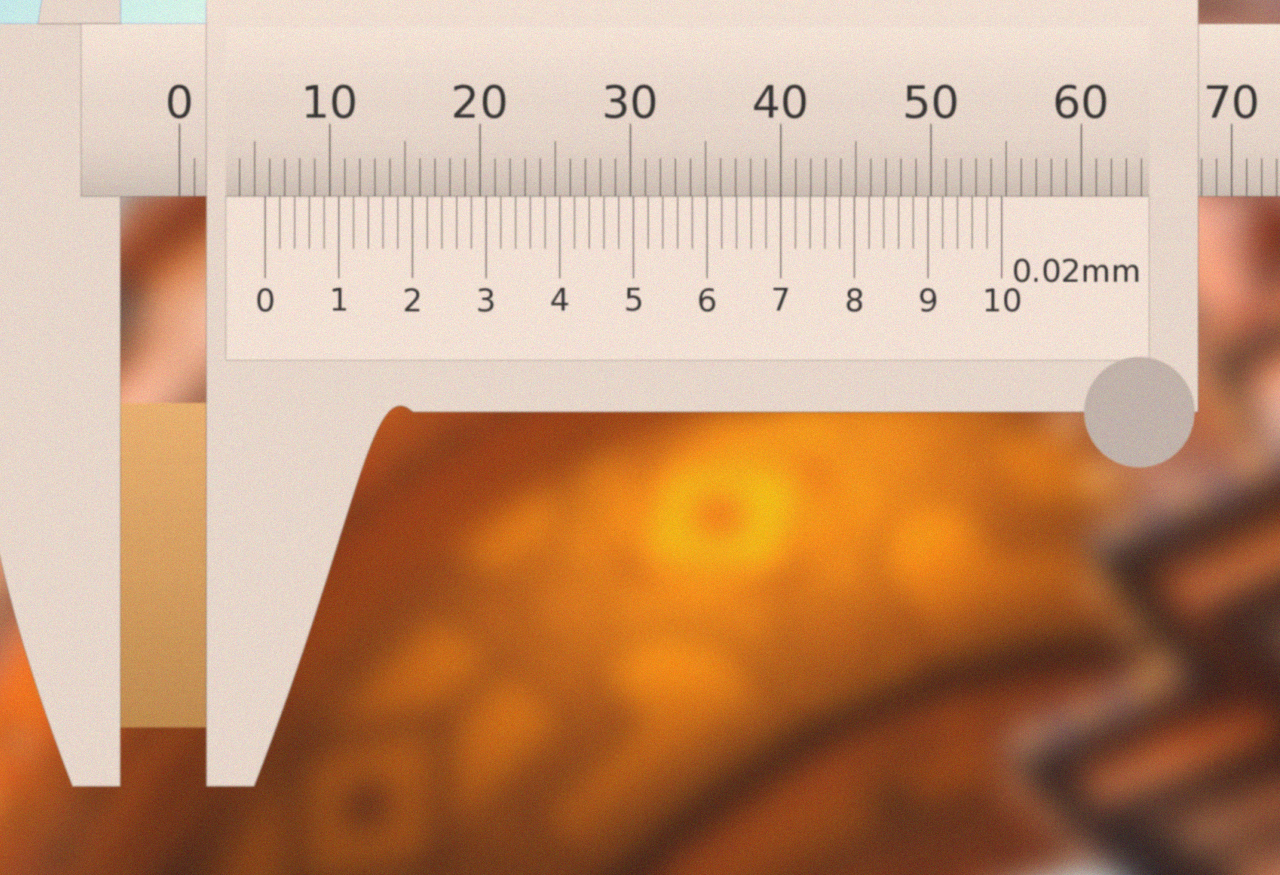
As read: 5.7 mm
